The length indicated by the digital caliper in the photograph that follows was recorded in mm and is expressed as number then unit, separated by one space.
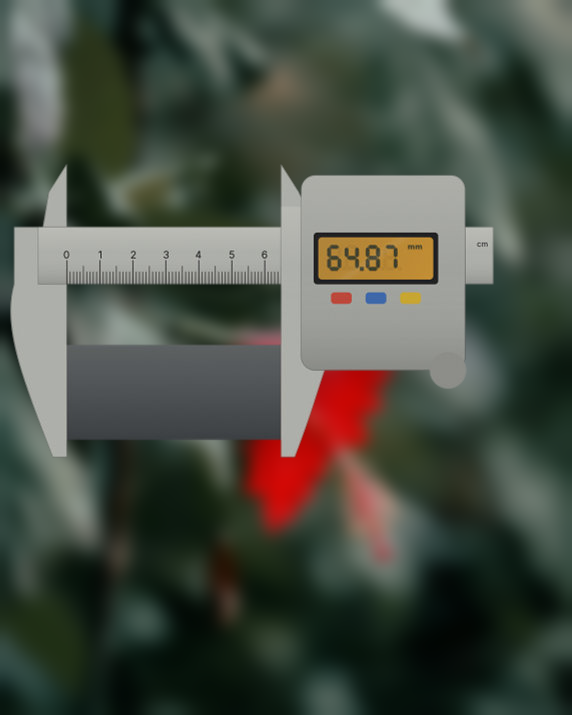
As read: 64.87 mm
